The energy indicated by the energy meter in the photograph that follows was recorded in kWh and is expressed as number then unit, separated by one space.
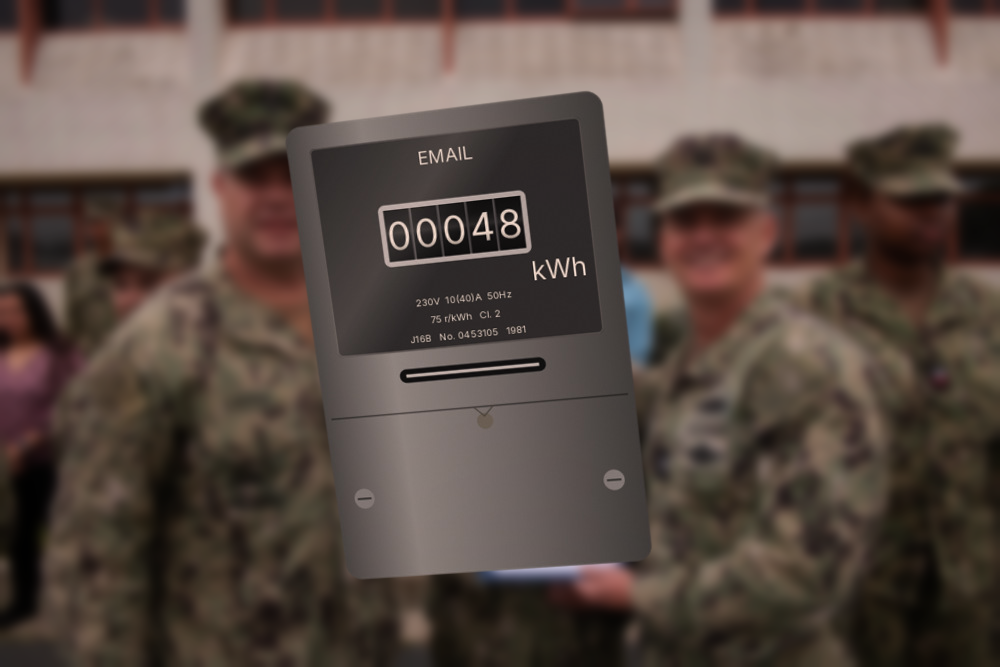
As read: 48 kWh
